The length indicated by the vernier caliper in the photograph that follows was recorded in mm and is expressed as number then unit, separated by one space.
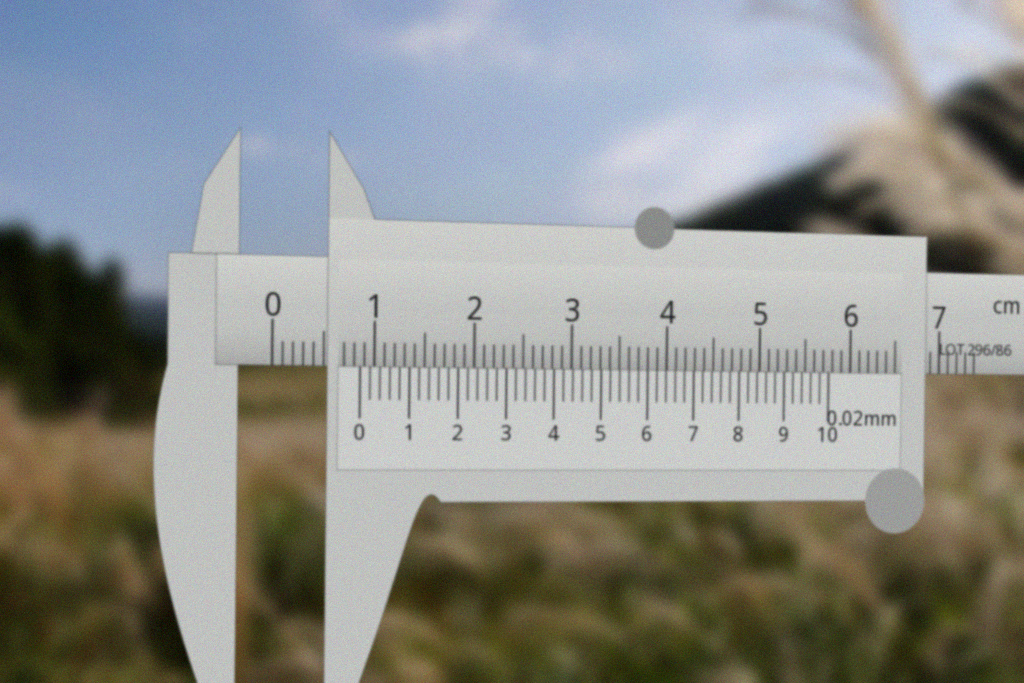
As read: 8.6 mm
